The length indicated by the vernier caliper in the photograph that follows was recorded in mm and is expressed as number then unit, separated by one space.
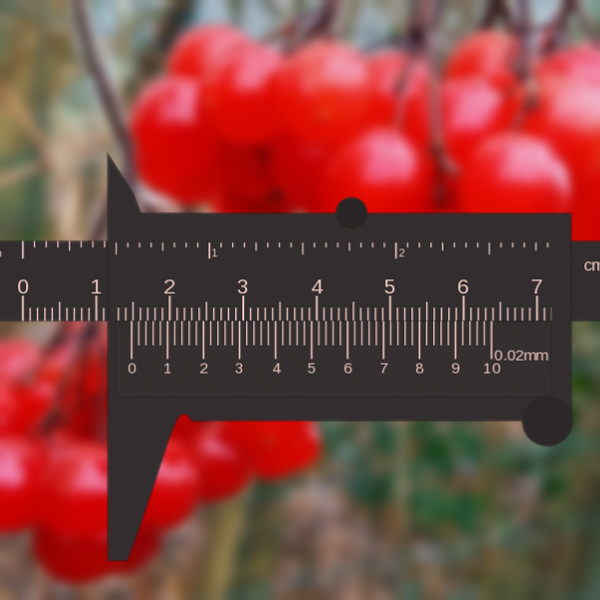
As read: 14.8 mm
